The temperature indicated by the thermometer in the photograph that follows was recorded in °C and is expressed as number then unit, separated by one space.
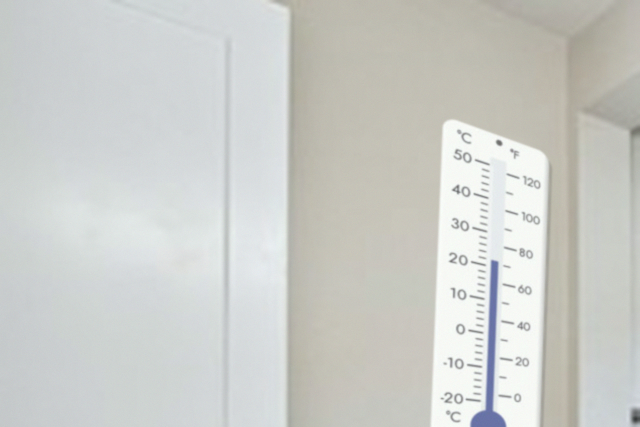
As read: 22 °C
